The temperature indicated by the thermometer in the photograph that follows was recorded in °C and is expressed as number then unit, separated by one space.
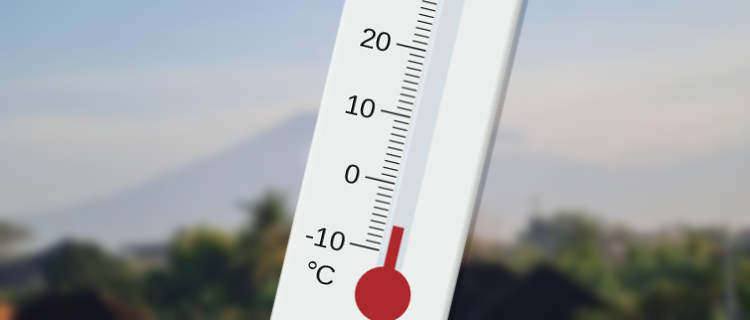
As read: -6 °C
